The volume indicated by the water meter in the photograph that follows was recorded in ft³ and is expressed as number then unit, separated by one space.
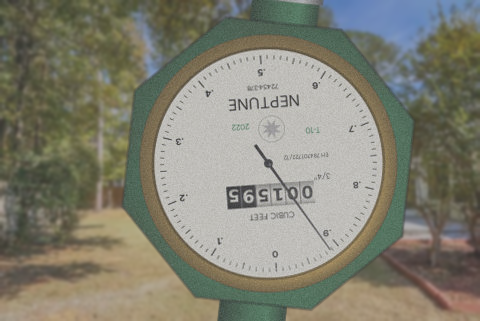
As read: 1594.91 ft³
